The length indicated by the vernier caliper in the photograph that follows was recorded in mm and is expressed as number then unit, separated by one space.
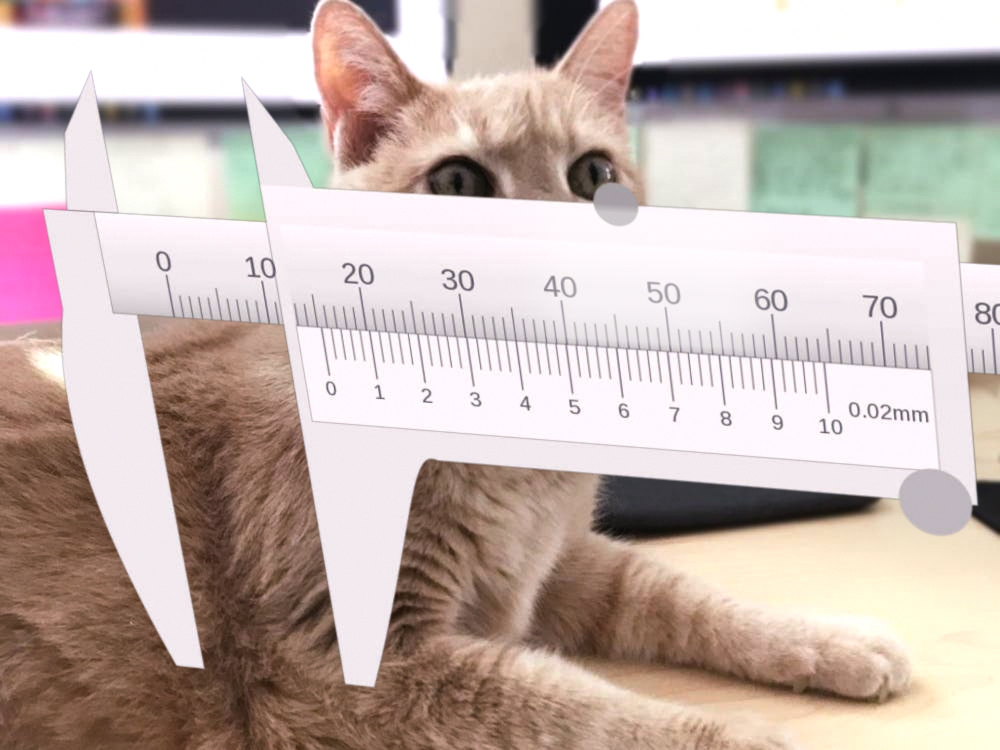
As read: 15.4 mm
